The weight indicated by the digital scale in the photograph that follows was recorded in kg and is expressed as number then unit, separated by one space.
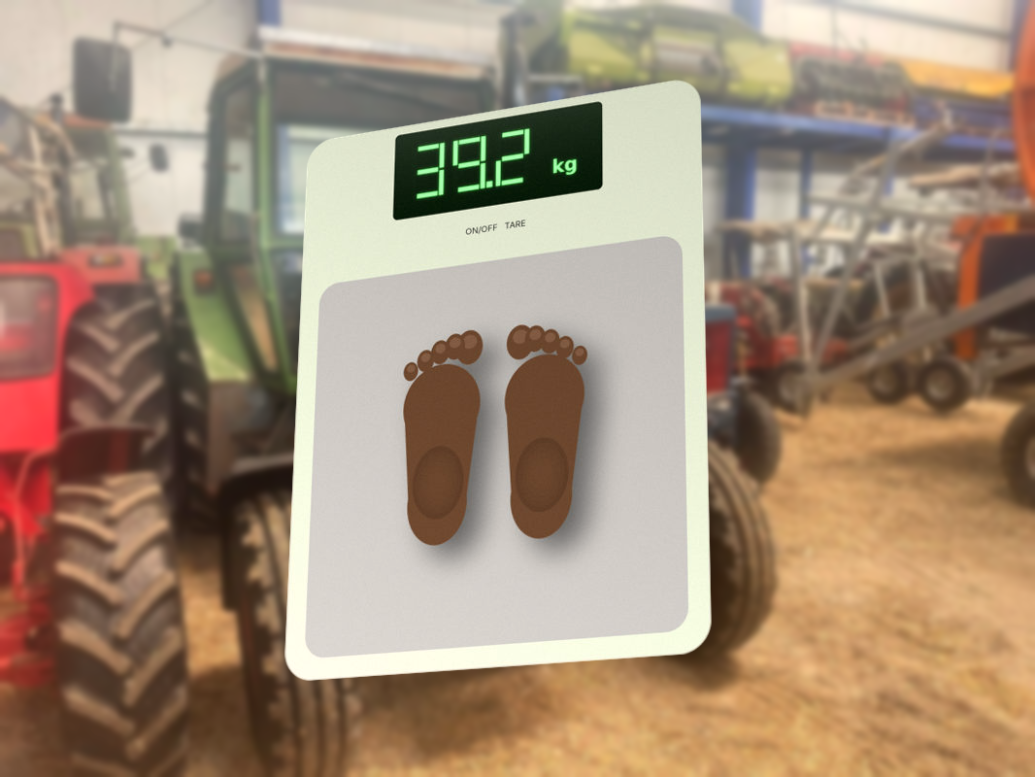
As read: 39.2 kg
